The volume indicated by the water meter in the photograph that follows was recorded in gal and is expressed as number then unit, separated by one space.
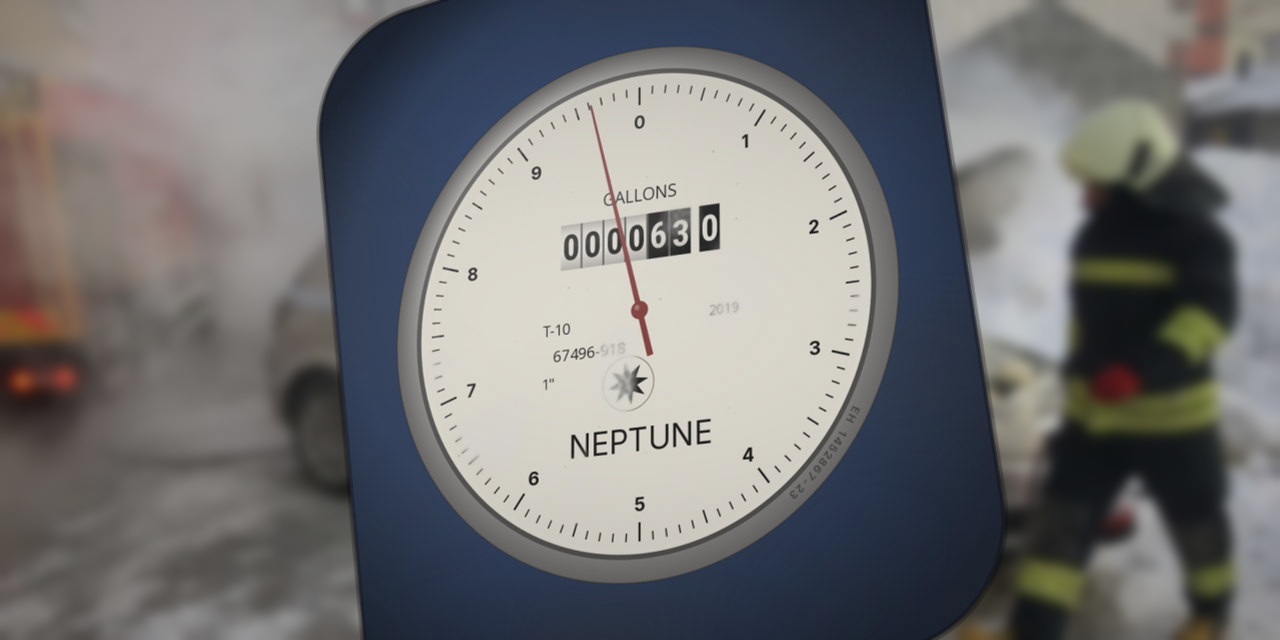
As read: 629.6 gal
